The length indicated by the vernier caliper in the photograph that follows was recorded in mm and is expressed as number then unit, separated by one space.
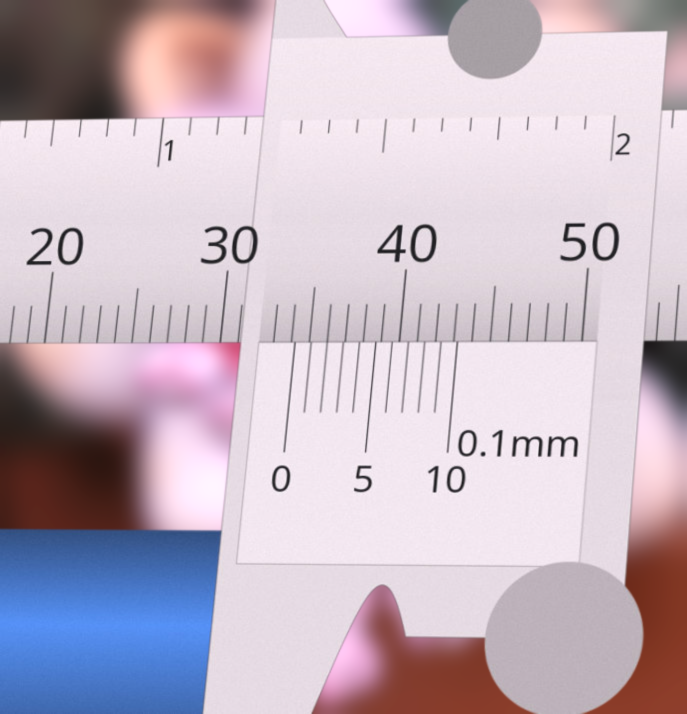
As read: 34.2 mm
